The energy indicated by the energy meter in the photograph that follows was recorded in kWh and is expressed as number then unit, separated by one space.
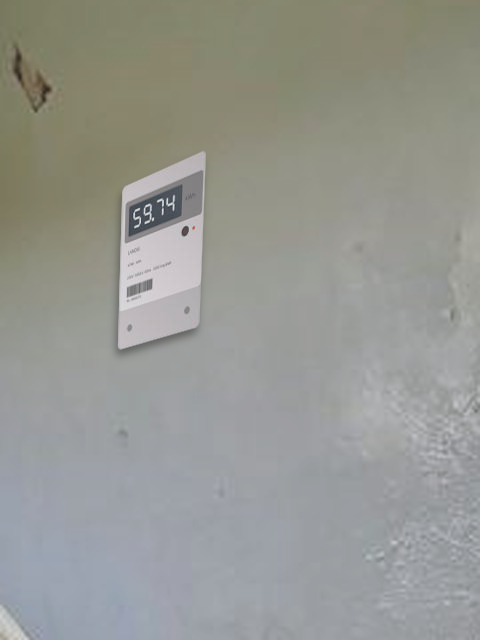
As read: 59.74 kWh
